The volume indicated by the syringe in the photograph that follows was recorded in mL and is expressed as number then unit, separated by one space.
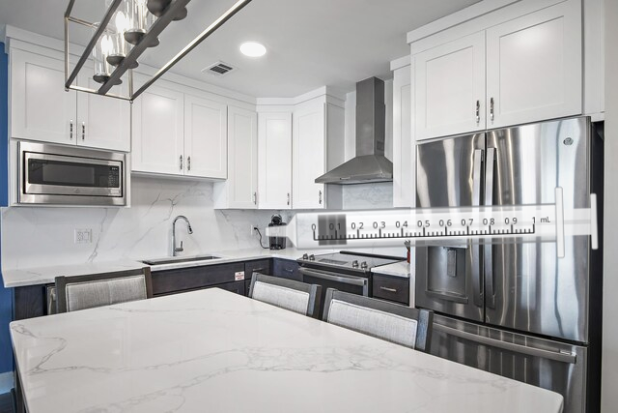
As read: 0.02 mL
